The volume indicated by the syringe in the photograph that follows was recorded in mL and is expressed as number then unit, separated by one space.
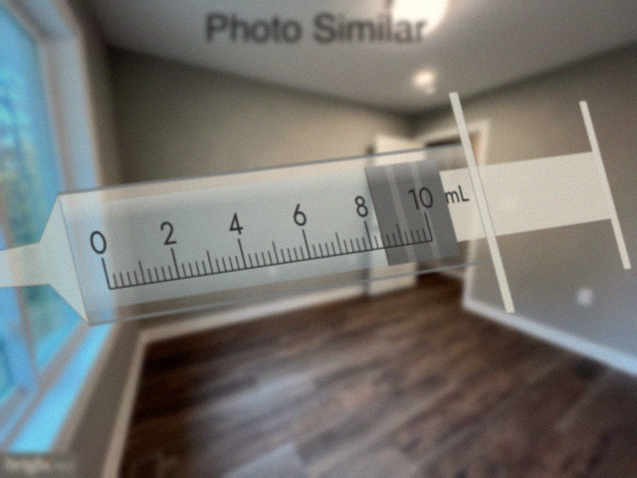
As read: 8.4 mL
